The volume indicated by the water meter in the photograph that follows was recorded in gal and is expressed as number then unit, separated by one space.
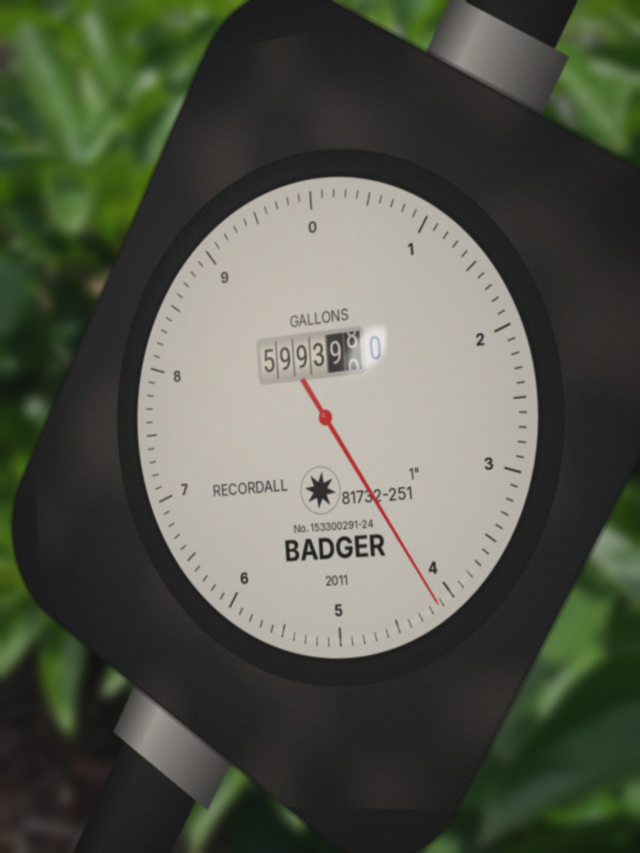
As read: 5993984.1 gal
